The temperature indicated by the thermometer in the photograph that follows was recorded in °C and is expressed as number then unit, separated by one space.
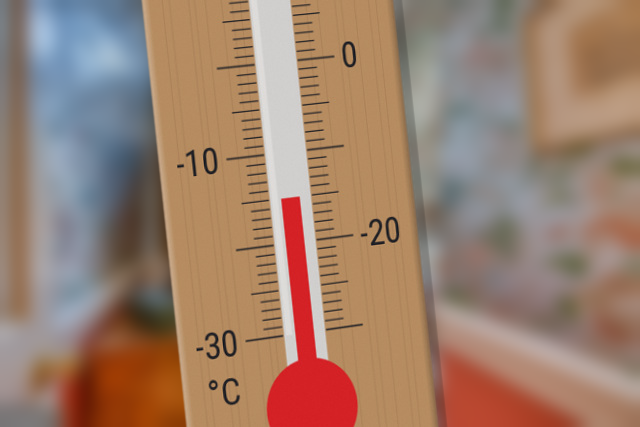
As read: -15 °C
